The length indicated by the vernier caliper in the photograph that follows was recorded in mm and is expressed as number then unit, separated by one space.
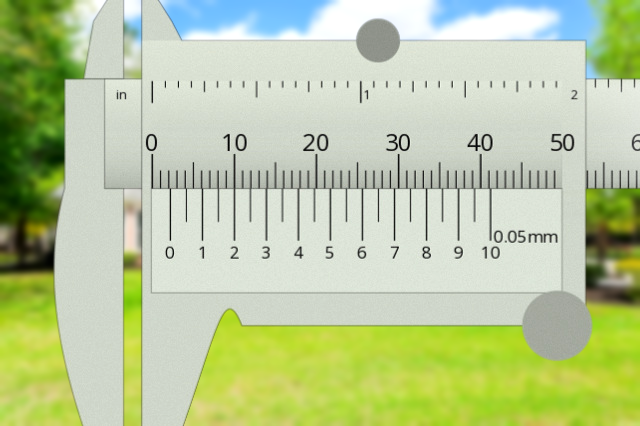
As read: 2.2 mm
